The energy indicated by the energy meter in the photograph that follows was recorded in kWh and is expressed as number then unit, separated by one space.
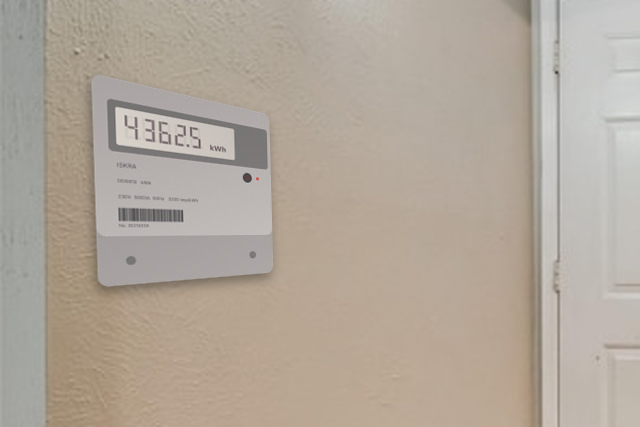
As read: 4362.5 kWh
